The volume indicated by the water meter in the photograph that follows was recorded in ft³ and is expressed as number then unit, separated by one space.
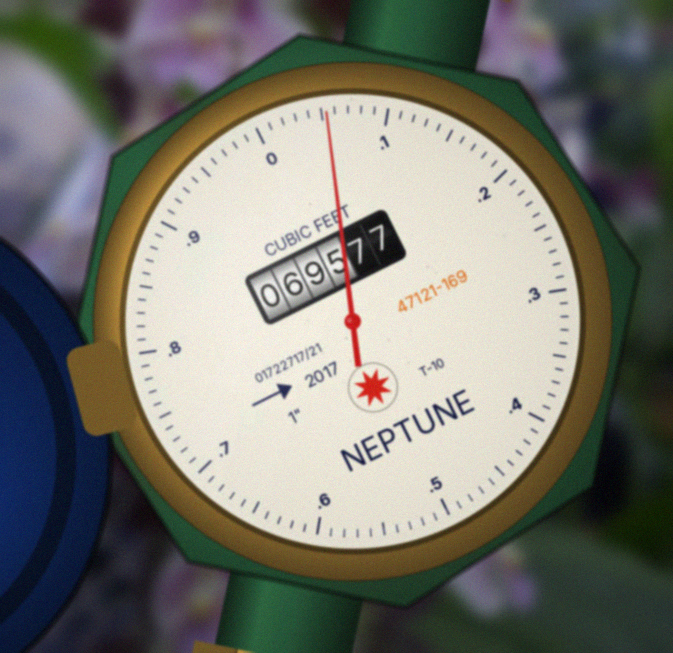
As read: 69577.05 ft³
